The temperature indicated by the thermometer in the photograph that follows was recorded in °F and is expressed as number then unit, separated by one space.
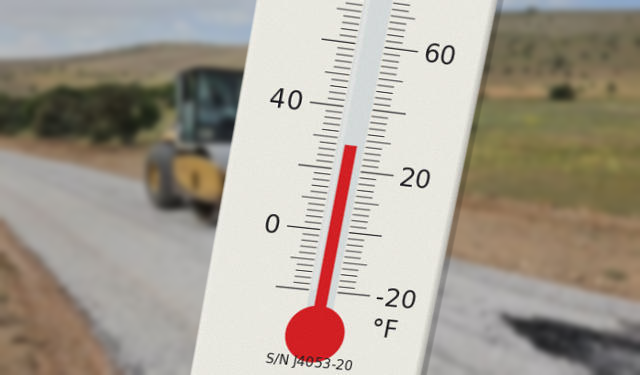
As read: 28 °F
